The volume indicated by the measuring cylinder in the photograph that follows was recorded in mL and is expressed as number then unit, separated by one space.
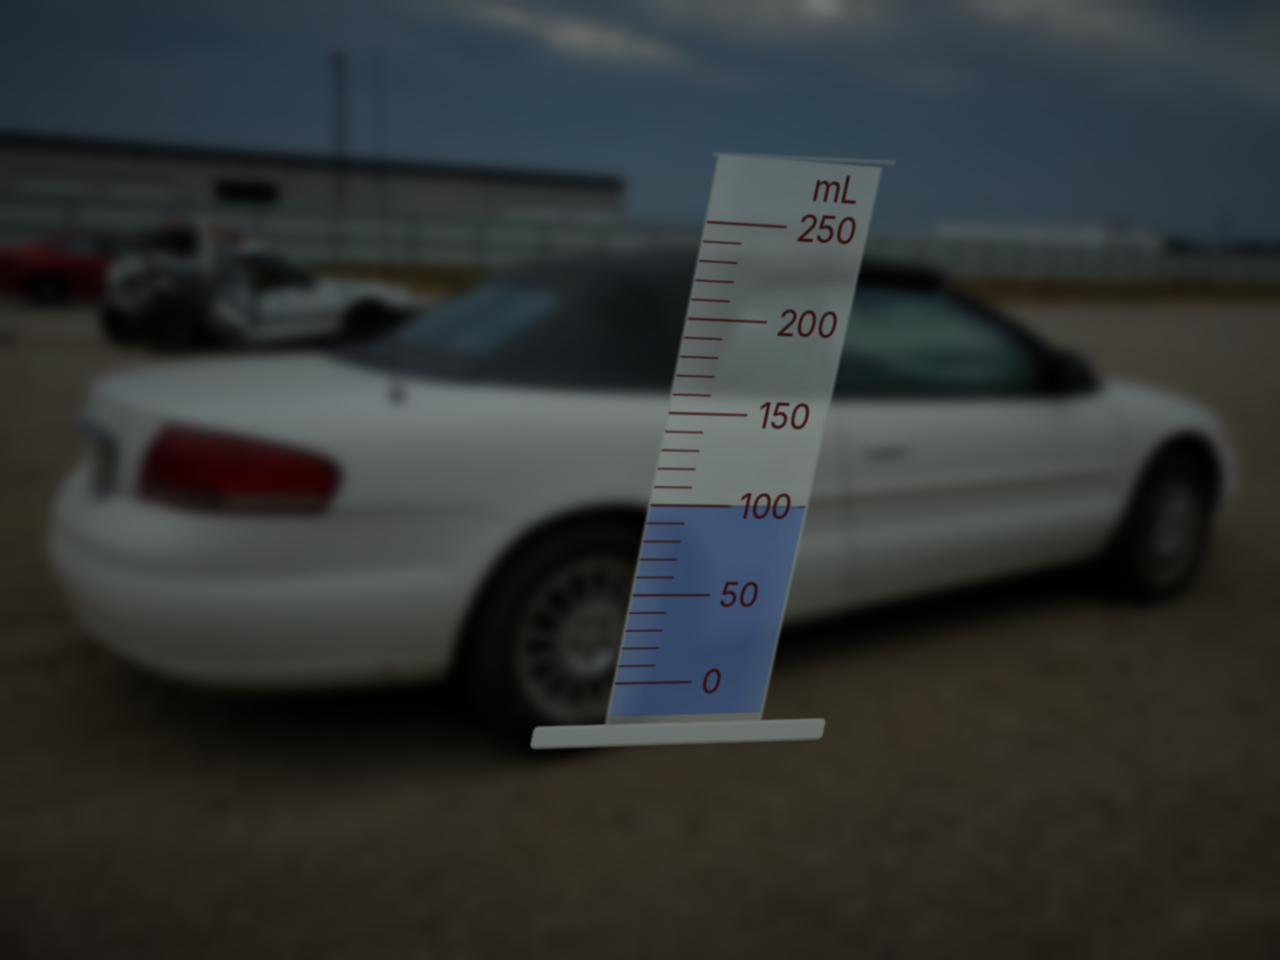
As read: 100 mL
